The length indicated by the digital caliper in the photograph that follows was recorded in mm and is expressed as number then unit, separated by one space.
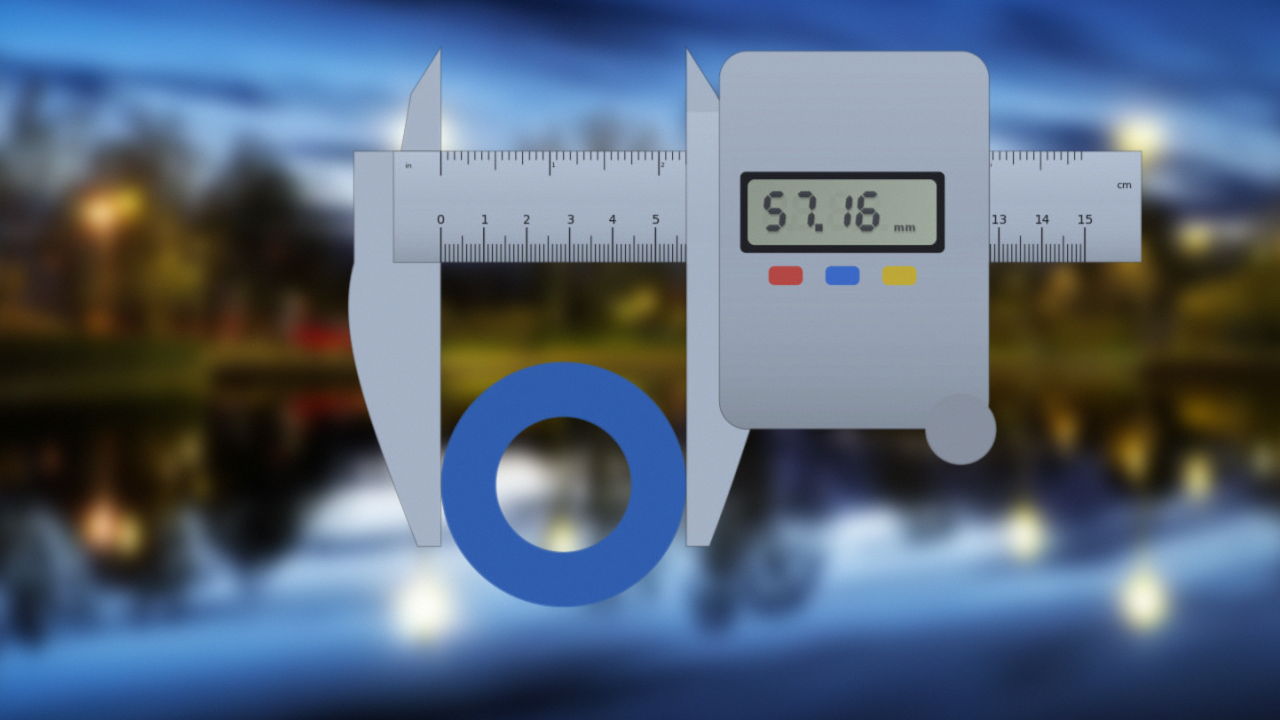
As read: 57.16 mm
